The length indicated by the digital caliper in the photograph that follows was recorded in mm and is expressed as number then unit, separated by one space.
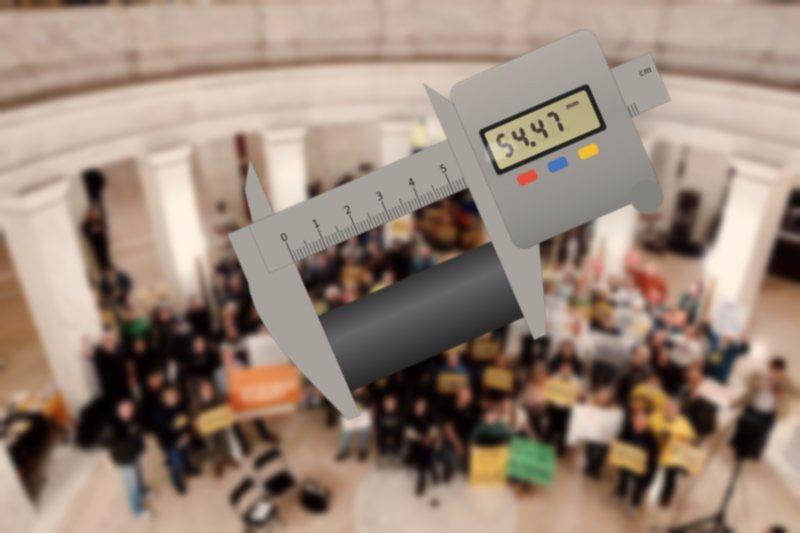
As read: 54.47 mm
